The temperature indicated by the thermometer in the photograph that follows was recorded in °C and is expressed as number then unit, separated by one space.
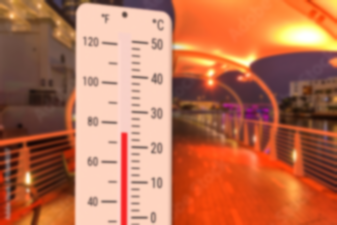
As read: 24 °C
